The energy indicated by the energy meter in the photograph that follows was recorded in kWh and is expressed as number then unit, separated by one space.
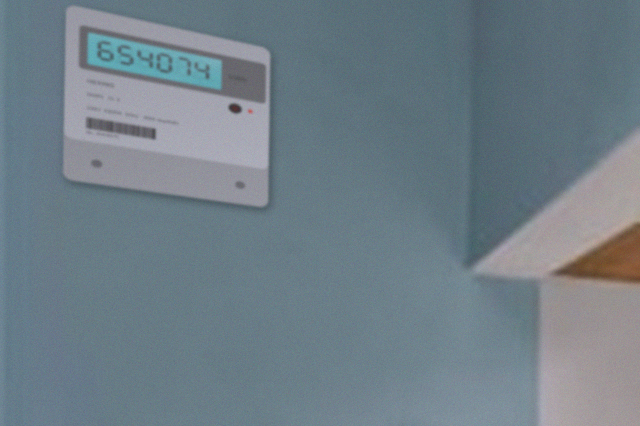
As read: 654074 kWh
